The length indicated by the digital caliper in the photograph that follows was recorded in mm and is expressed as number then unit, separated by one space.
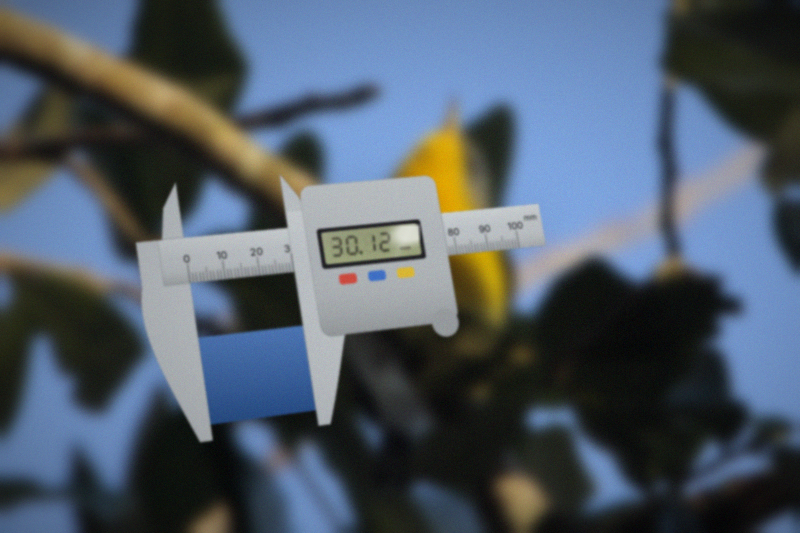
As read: 30.12 mm
